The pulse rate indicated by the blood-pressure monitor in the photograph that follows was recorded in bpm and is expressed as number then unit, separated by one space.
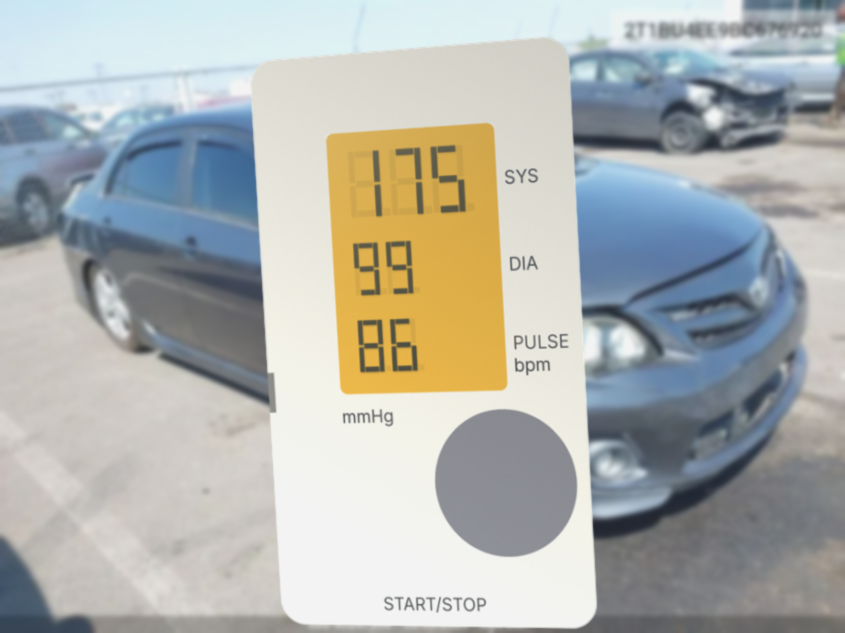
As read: 86 bpm
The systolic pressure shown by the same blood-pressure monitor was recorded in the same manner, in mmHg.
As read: 175 mmHg
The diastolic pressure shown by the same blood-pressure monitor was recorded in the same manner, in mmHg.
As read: 99 mmHg
